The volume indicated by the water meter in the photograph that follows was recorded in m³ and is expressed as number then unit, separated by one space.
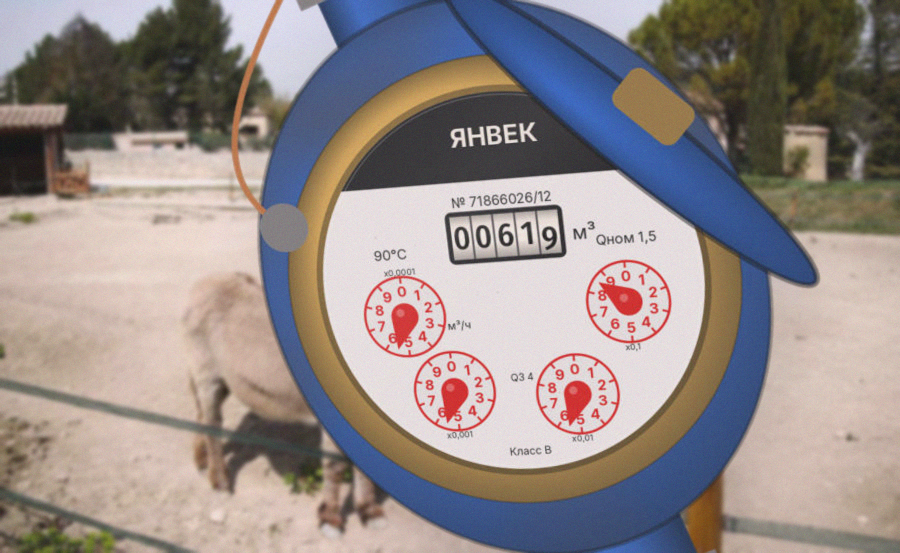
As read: 618.8555 m³
